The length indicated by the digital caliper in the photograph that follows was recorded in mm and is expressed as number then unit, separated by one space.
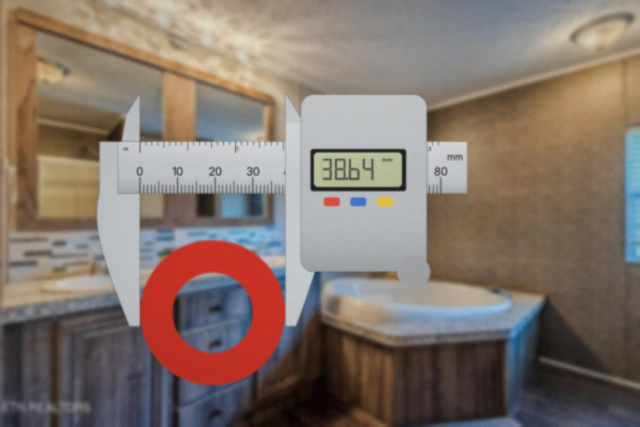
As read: 38.64 mm
